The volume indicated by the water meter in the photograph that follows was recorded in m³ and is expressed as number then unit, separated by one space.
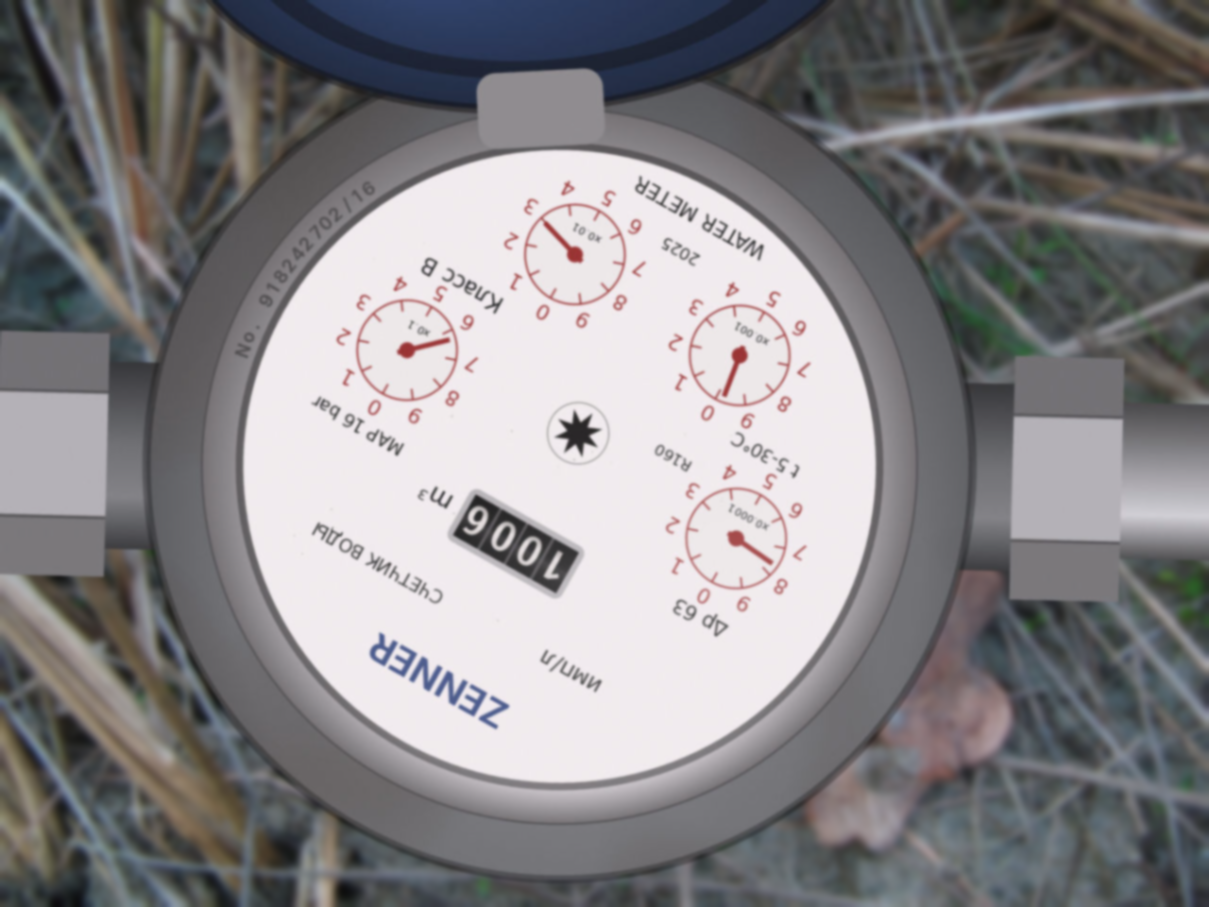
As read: 1006.6297 m³
